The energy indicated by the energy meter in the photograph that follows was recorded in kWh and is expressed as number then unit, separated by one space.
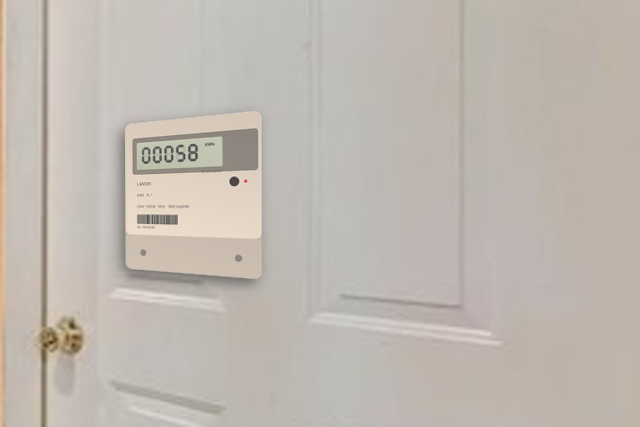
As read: 58 kWh
